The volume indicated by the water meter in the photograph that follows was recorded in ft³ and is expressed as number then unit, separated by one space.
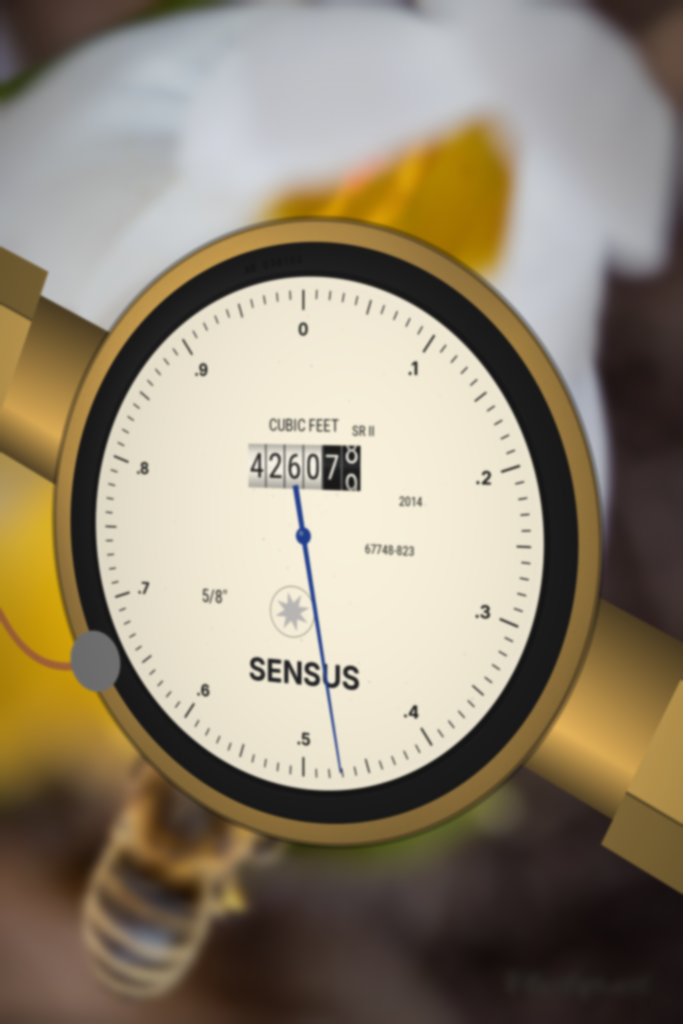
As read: 426078.47 ft³
